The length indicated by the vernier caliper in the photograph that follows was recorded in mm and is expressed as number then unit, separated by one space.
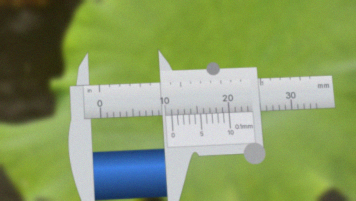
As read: 11.0 mm
